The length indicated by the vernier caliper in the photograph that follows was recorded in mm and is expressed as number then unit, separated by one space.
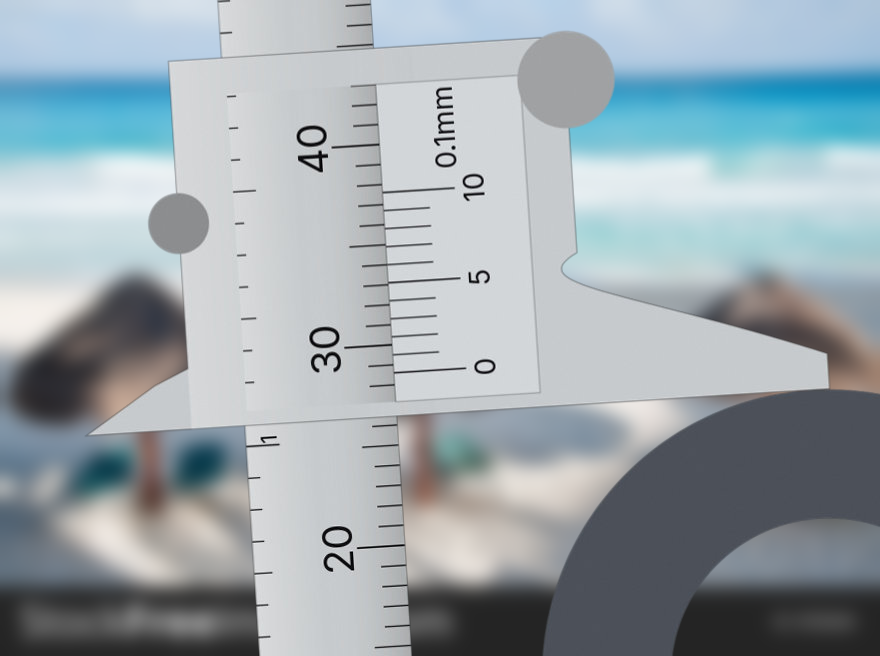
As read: 28.6 mm
